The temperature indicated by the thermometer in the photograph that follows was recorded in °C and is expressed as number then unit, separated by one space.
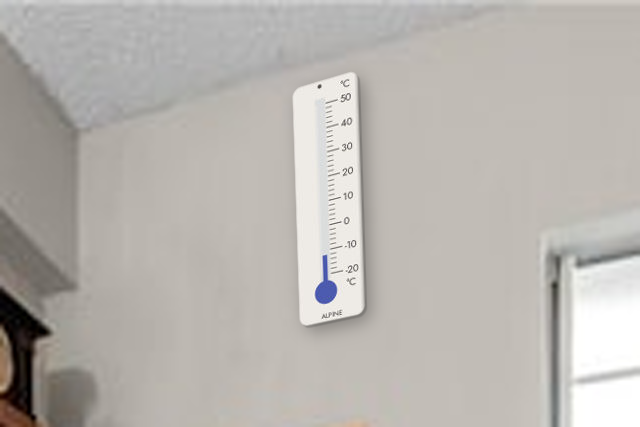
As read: -12 °C
